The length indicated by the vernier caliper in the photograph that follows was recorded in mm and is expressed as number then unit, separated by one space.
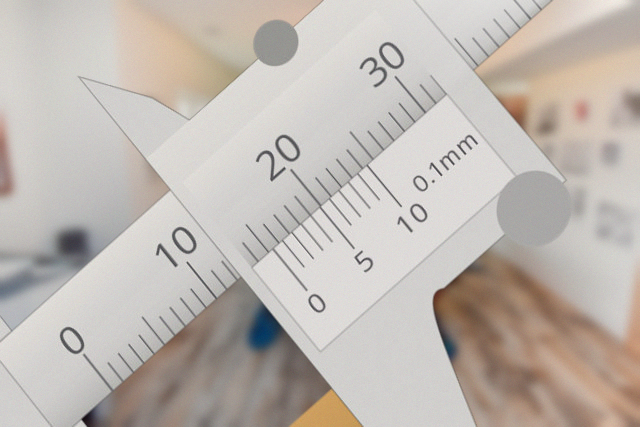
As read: 15.4 mm
